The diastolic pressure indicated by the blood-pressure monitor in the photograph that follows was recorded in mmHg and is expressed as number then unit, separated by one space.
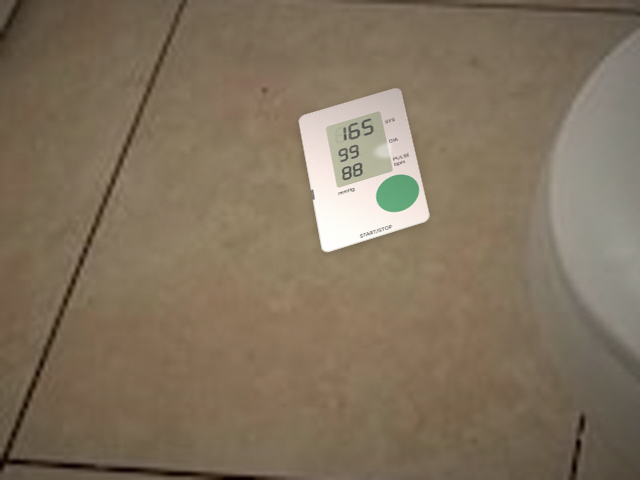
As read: 99 mmHg
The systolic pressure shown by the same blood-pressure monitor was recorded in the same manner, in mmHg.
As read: 165 mmHg
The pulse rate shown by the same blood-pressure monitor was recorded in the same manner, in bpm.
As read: 88 bpm
